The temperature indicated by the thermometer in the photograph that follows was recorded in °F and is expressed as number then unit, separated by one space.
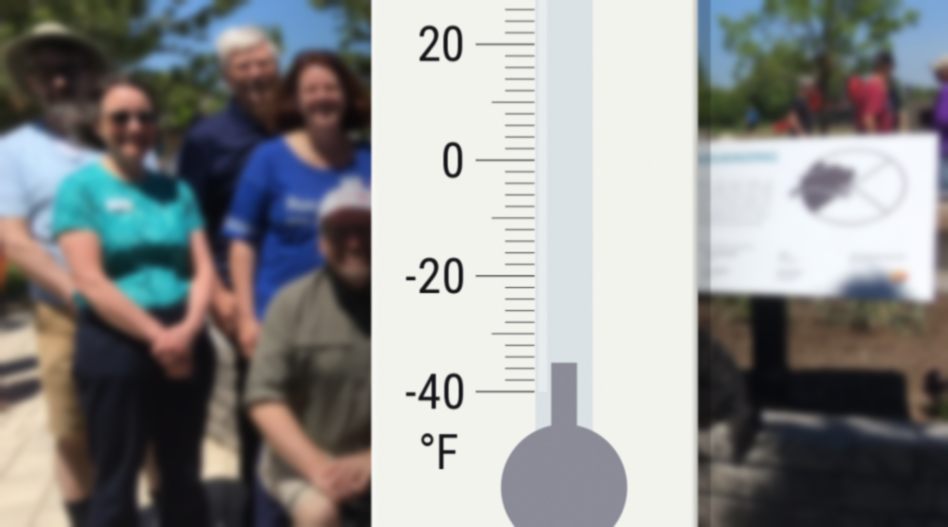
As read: -35 °F
